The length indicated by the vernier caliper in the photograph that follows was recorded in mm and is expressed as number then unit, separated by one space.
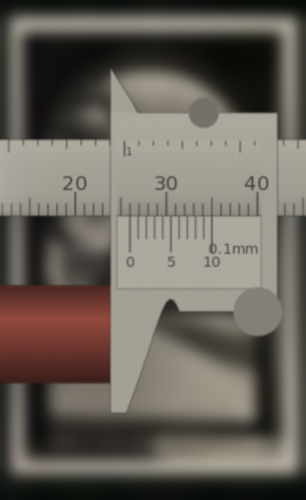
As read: 26.0 mm
